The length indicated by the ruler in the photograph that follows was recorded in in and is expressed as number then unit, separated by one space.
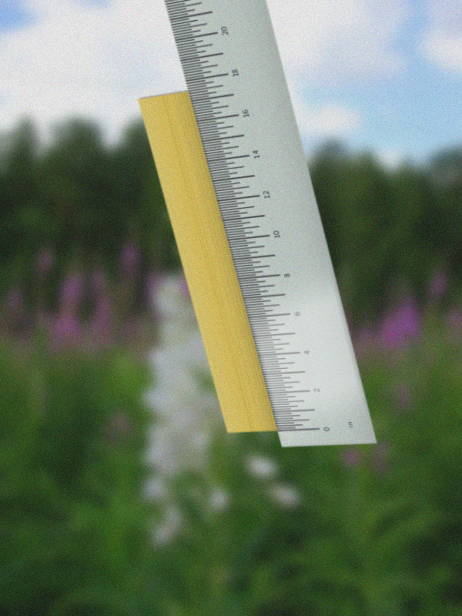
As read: 17.5 in
